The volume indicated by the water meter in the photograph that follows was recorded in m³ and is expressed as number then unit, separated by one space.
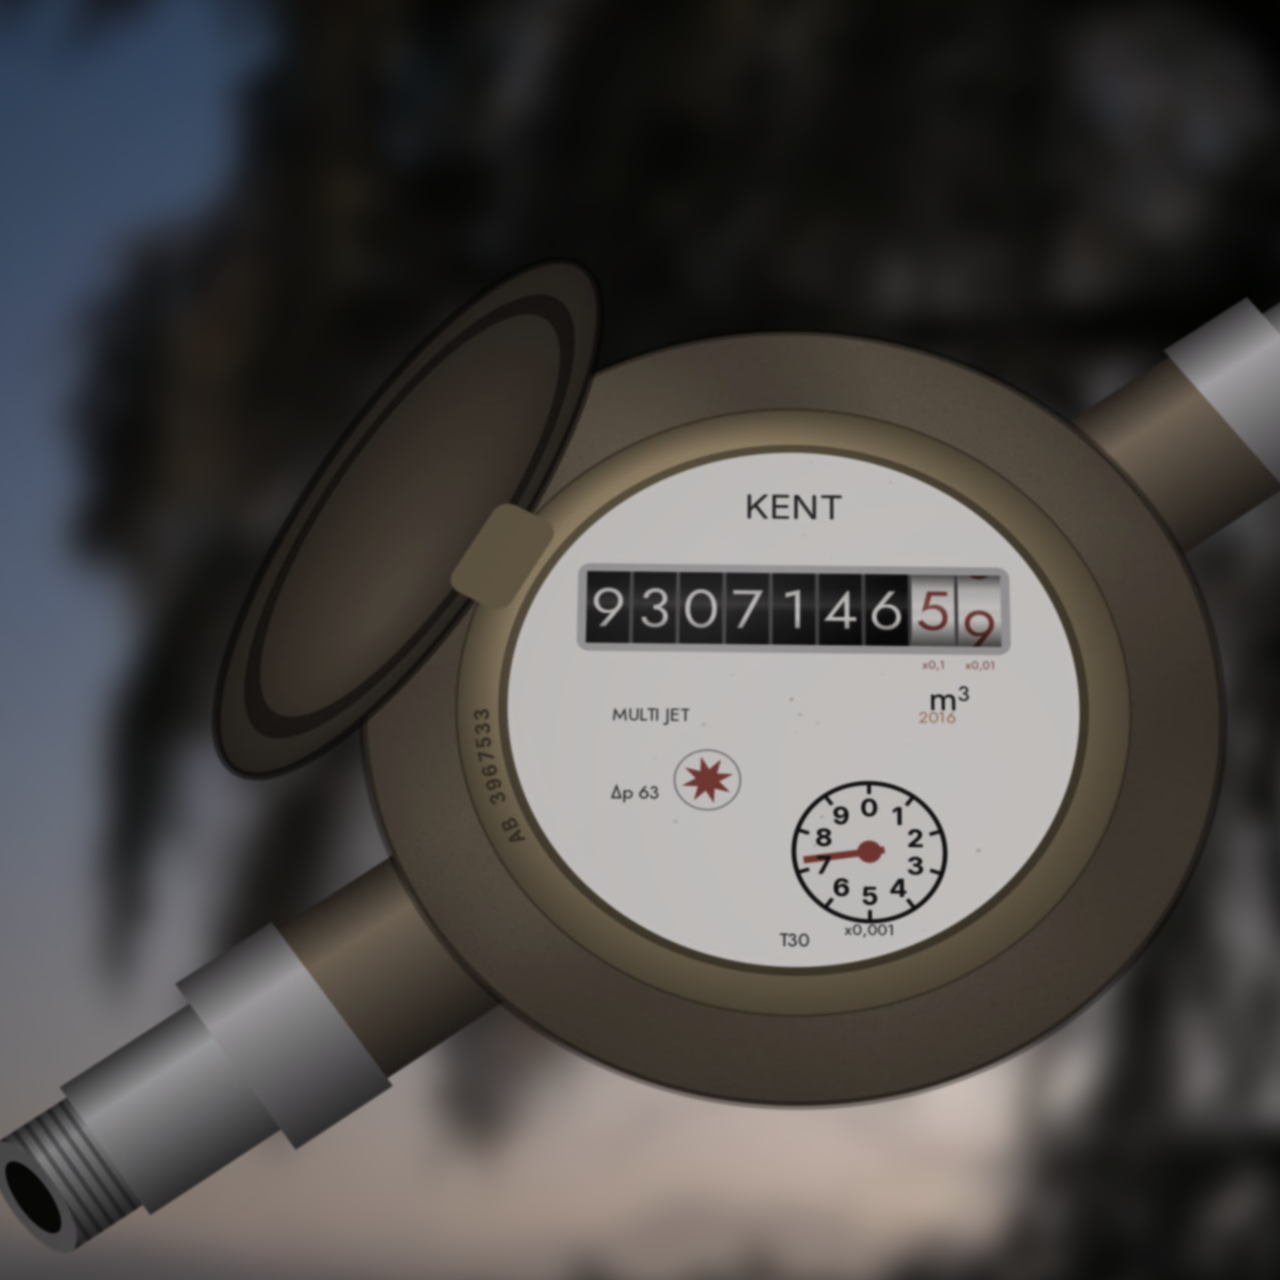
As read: 9307146.587 m³
